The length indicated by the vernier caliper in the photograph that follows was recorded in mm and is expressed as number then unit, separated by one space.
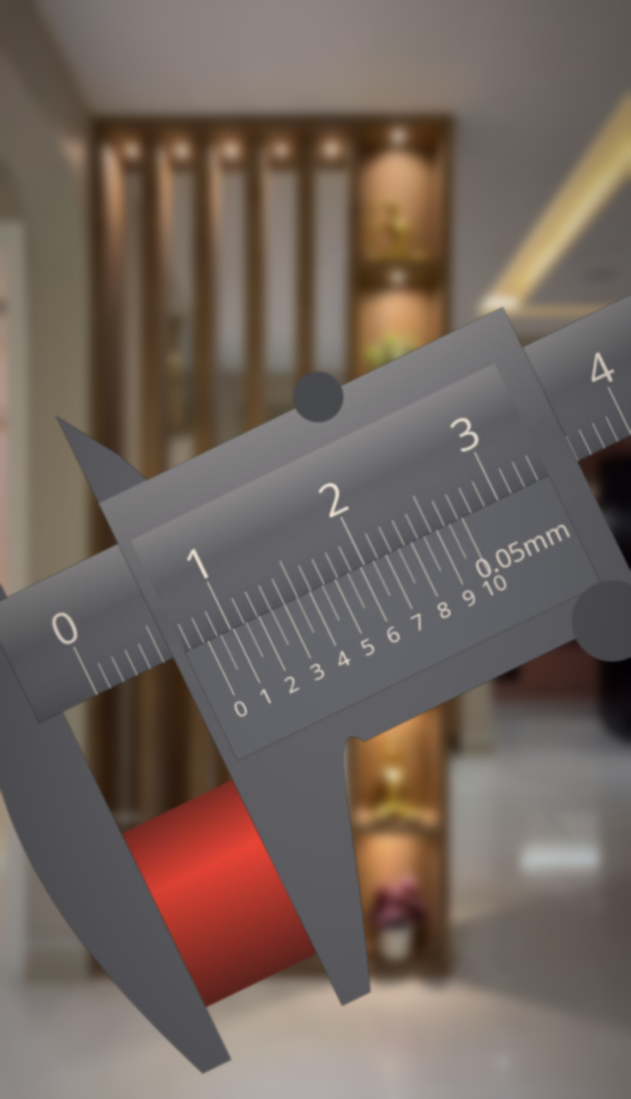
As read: 8.3 mm
